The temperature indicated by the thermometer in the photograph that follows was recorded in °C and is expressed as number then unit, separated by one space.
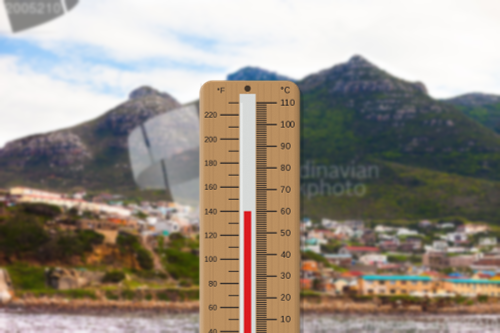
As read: 60 °C
